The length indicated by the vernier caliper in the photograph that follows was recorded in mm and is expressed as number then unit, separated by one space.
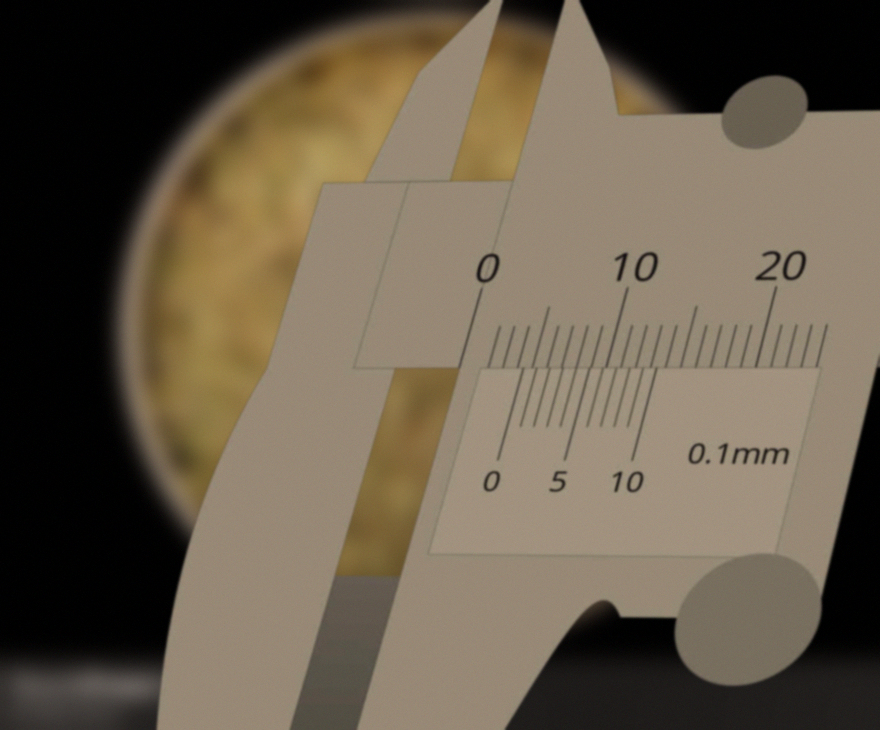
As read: 4.4 mm
